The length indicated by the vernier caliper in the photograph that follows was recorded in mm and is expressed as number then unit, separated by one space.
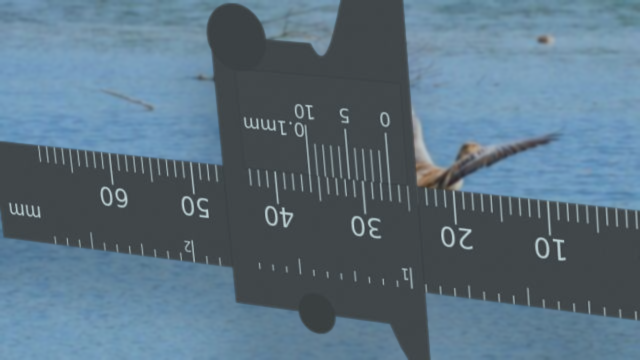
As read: 27.0 mm
